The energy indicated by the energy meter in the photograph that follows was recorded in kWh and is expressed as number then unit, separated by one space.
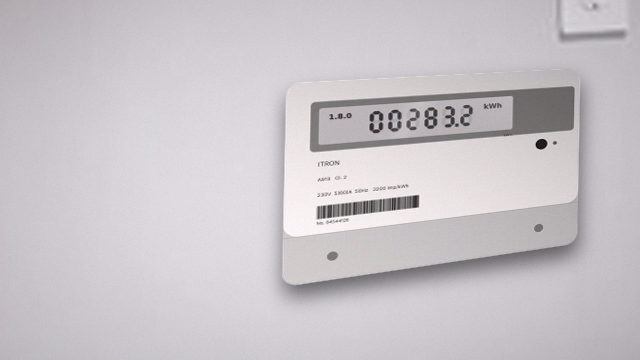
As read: 283.2 kWh
